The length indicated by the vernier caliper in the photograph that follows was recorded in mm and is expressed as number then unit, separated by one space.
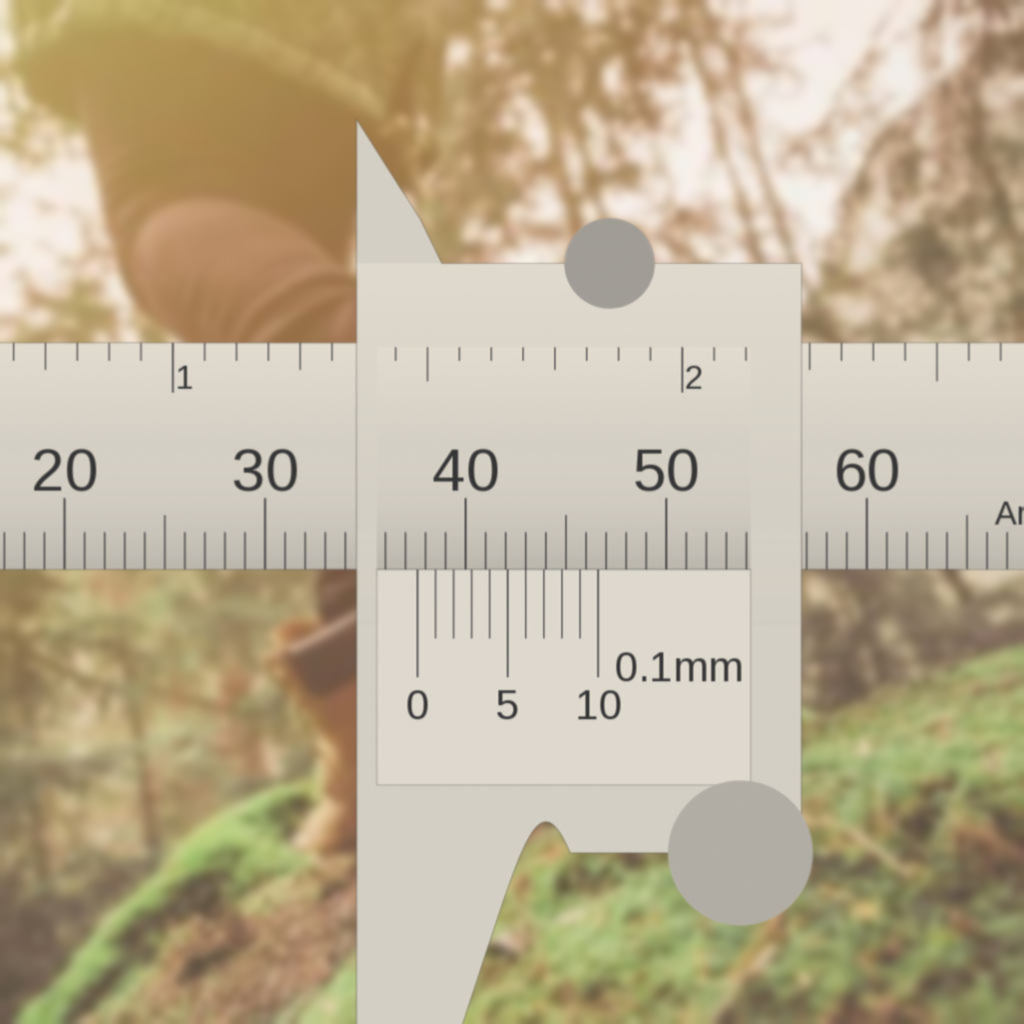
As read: 37.6 mm
